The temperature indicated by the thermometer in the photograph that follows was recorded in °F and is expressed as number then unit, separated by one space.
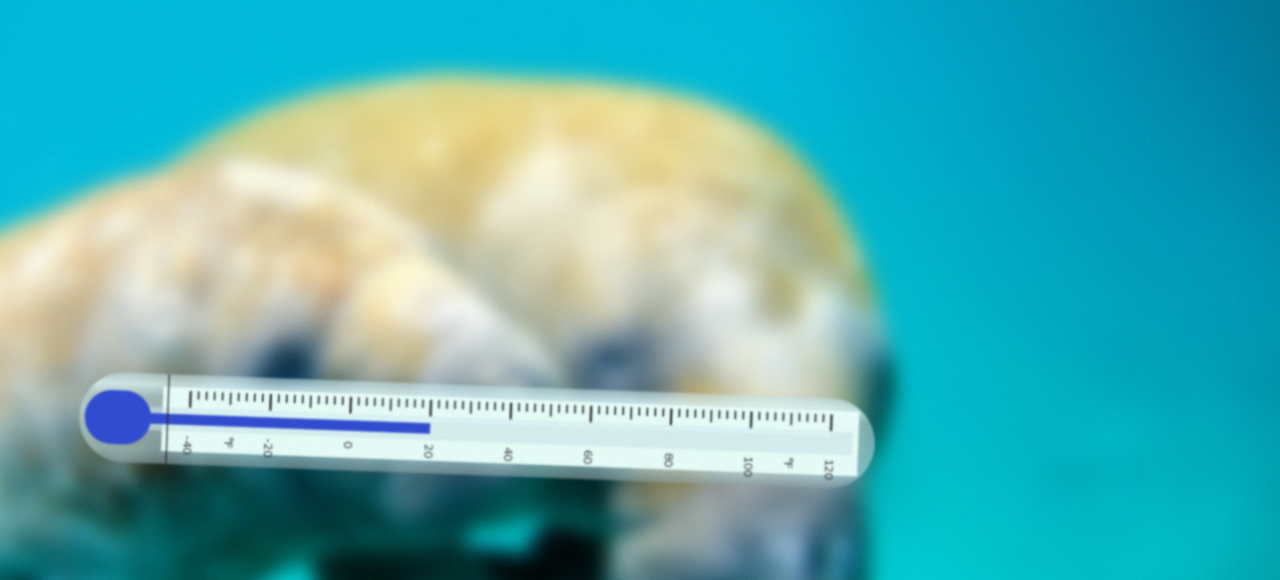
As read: 20 °F
